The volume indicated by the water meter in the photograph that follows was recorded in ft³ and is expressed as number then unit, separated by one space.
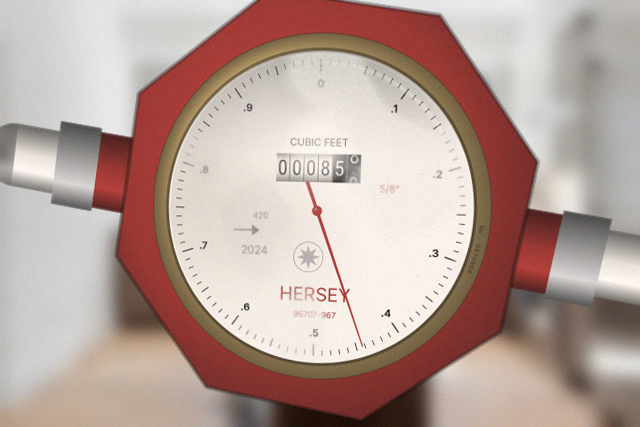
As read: 858.44 ft³
